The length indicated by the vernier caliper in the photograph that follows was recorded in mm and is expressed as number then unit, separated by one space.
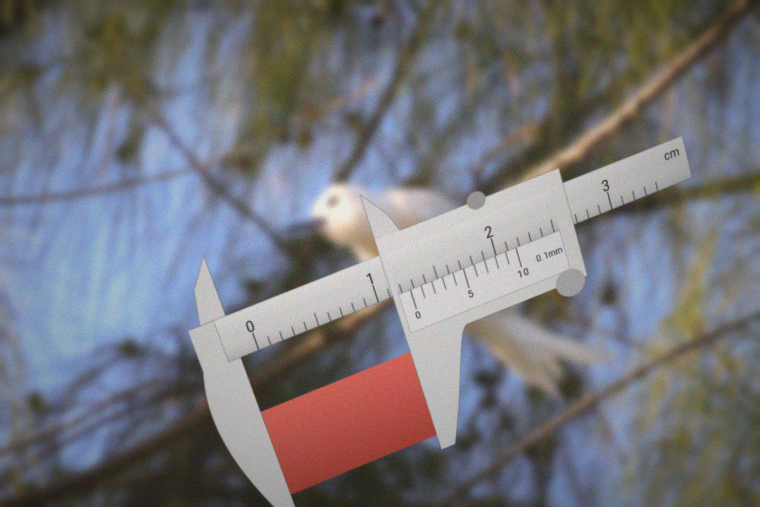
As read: 12.7 mm
